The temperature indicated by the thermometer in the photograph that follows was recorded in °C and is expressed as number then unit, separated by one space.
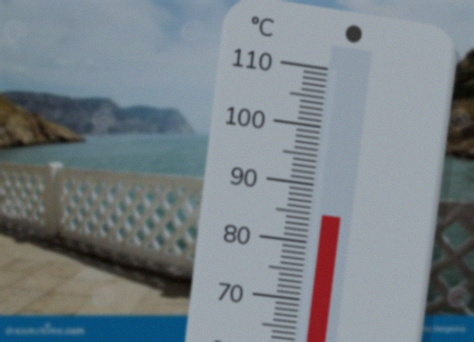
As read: 85 °C
